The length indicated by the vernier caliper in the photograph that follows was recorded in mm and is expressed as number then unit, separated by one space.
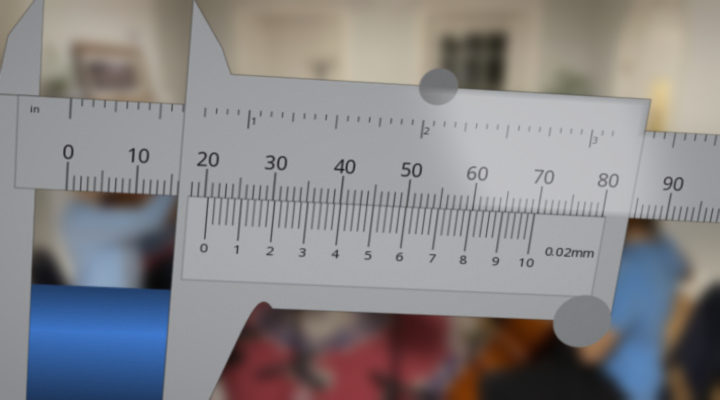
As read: 20.5 mm
